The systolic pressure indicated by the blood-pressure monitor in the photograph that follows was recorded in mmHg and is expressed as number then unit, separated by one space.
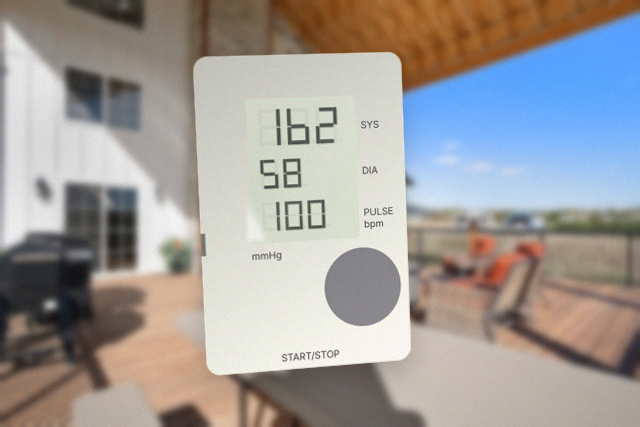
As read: 162 mmHg
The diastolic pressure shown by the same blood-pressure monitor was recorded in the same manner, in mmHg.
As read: 58 mmHg
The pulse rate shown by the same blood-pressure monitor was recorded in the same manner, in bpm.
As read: 100 bpm
